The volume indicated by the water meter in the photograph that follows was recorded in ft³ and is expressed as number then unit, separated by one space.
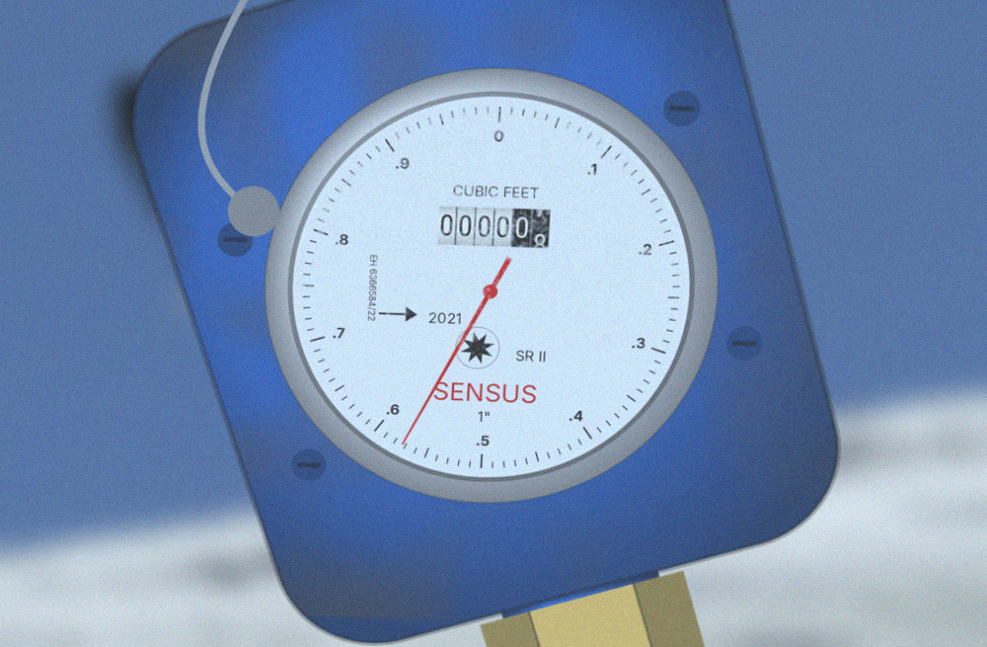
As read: 7.57 ft³
